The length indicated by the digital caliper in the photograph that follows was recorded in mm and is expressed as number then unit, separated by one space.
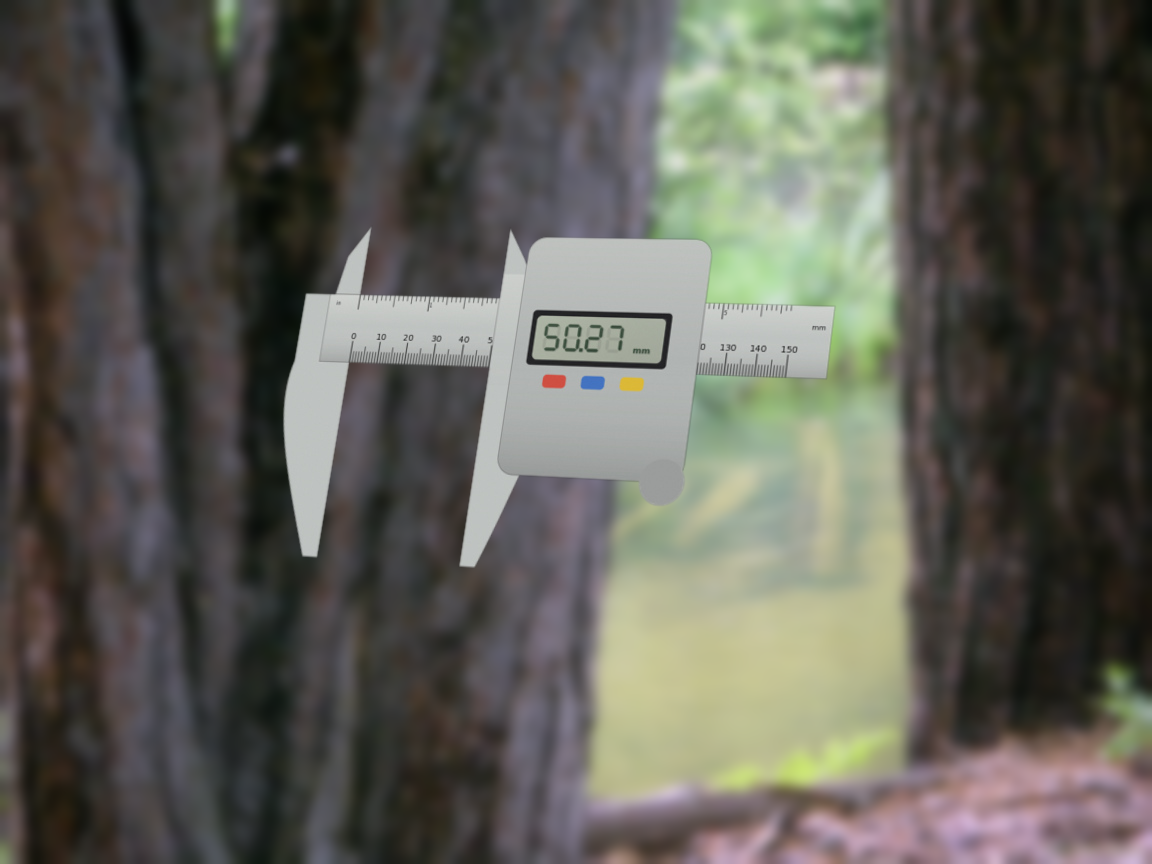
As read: 50.27 mm
